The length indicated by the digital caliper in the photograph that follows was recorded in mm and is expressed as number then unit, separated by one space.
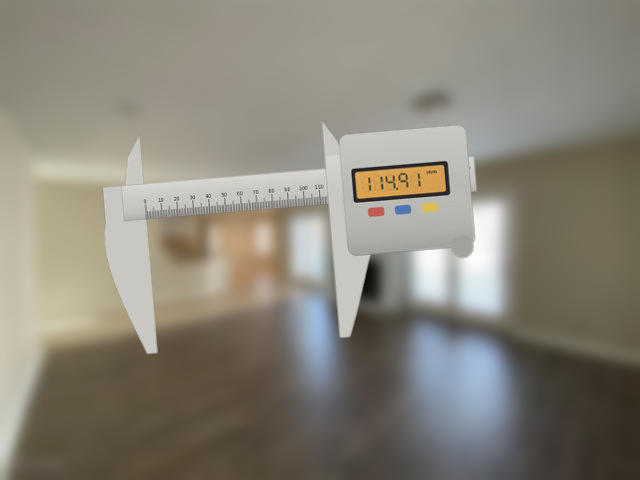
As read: 114.91 mm
